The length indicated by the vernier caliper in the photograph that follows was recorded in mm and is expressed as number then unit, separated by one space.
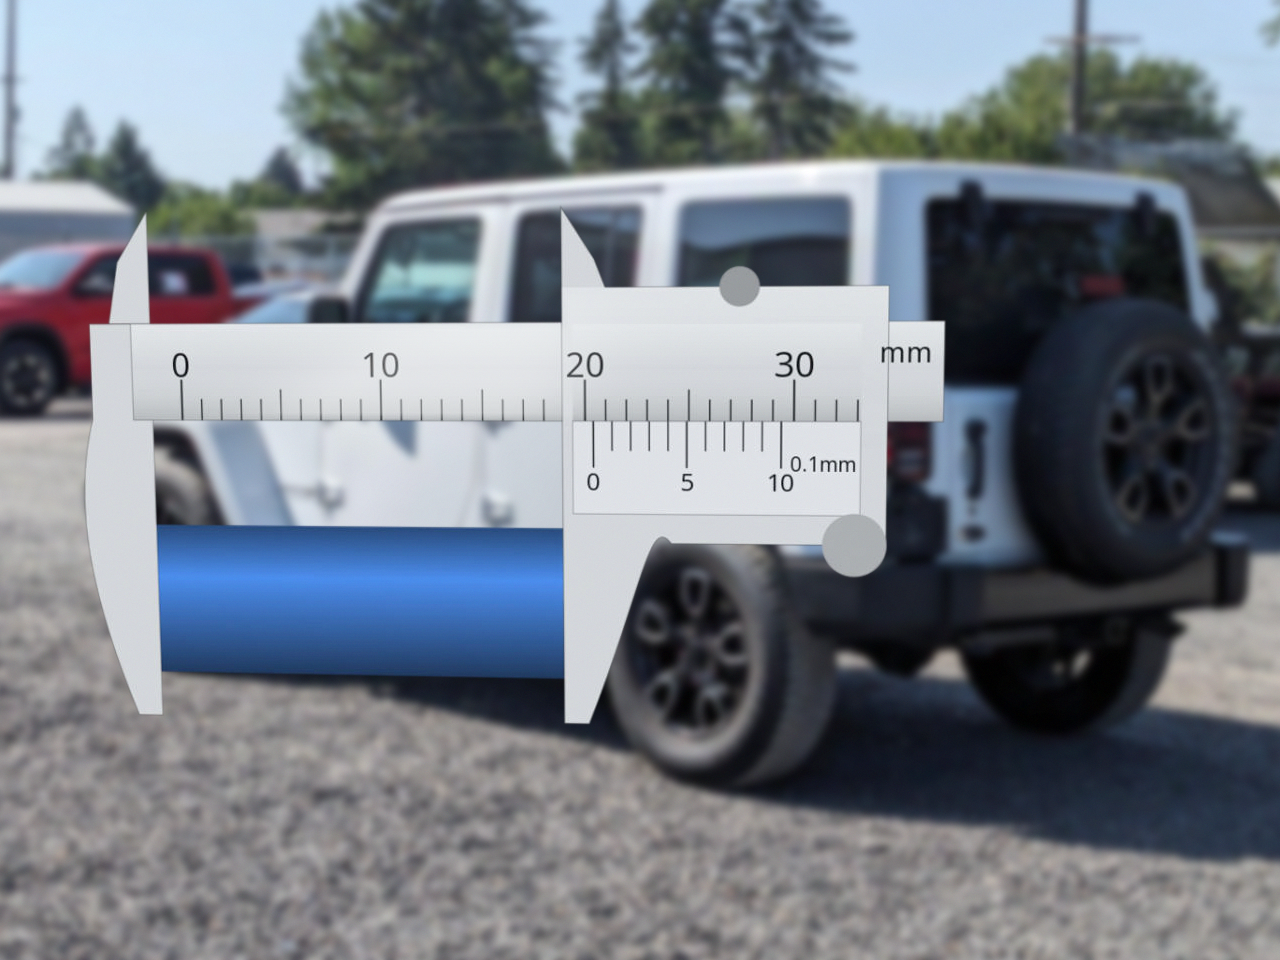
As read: 20.4 mm
